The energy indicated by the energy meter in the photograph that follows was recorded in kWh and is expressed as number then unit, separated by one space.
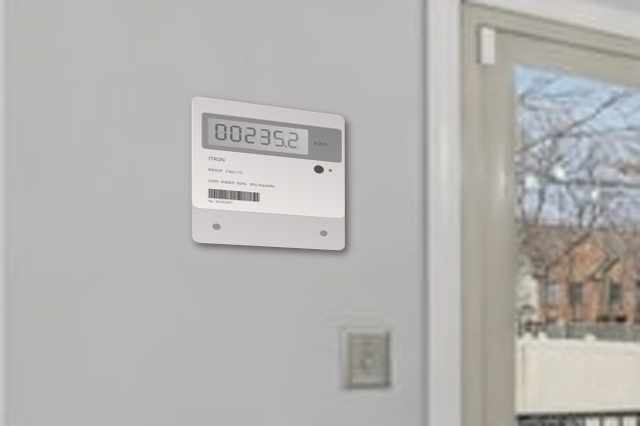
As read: 235.2 kWh
